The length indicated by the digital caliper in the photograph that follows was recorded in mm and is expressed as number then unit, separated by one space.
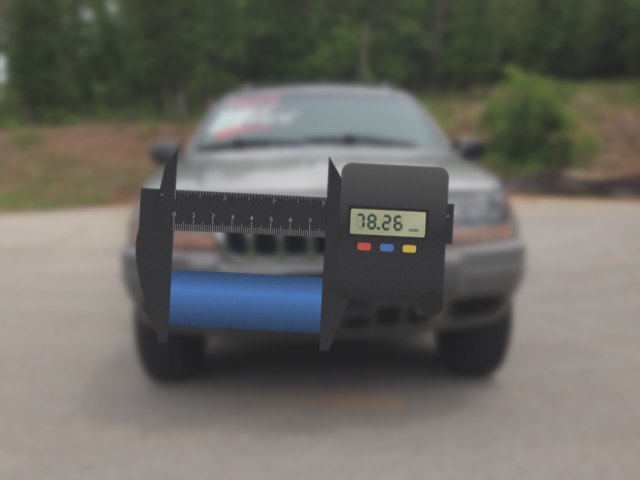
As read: 78.26 mm
